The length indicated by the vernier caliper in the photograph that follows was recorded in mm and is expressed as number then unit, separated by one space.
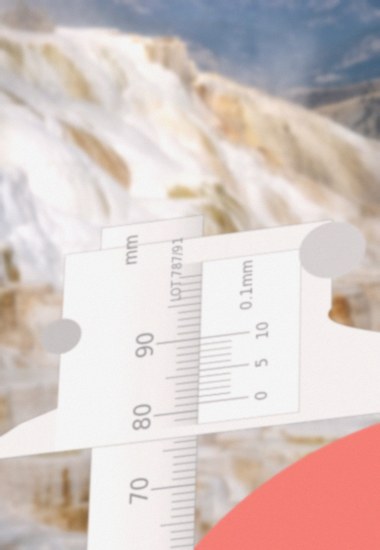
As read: 81.0 mm
